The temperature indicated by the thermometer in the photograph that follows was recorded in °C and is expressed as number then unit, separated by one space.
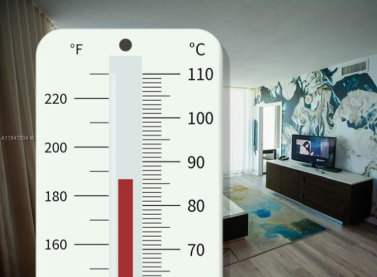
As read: 86 °C
